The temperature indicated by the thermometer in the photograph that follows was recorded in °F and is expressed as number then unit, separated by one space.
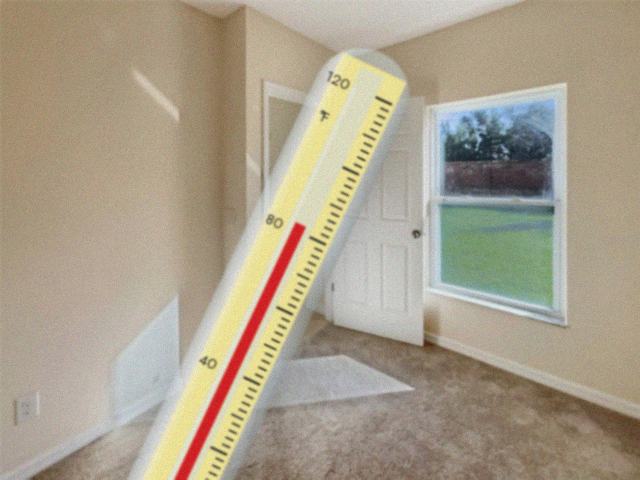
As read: 82 °F
